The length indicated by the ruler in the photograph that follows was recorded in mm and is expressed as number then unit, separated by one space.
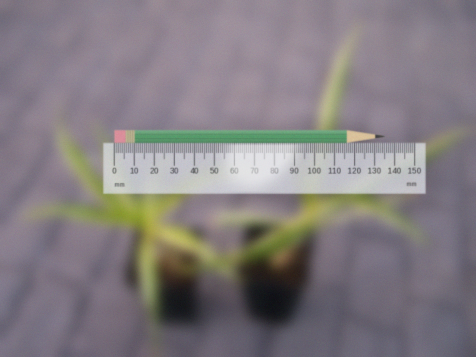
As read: 135 mm
